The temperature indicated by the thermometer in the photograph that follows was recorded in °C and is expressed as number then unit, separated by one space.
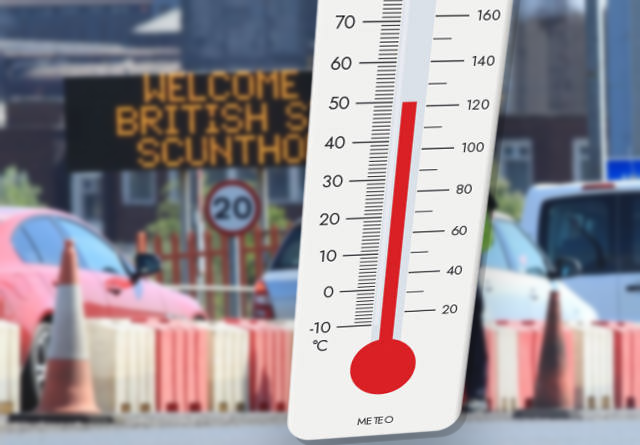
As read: 50 °C
